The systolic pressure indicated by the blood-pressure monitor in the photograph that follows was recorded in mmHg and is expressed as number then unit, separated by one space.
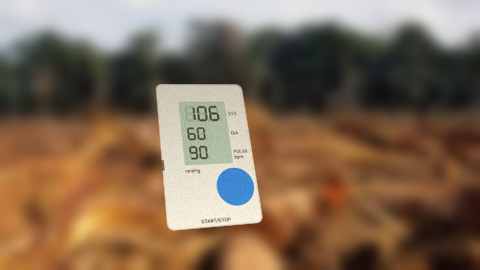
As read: 106 mmHg
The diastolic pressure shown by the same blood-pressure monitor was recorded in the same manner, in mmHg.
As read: 60 mmHg
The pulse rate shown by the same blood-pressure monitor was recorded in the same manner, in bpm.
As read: 90 bpm
